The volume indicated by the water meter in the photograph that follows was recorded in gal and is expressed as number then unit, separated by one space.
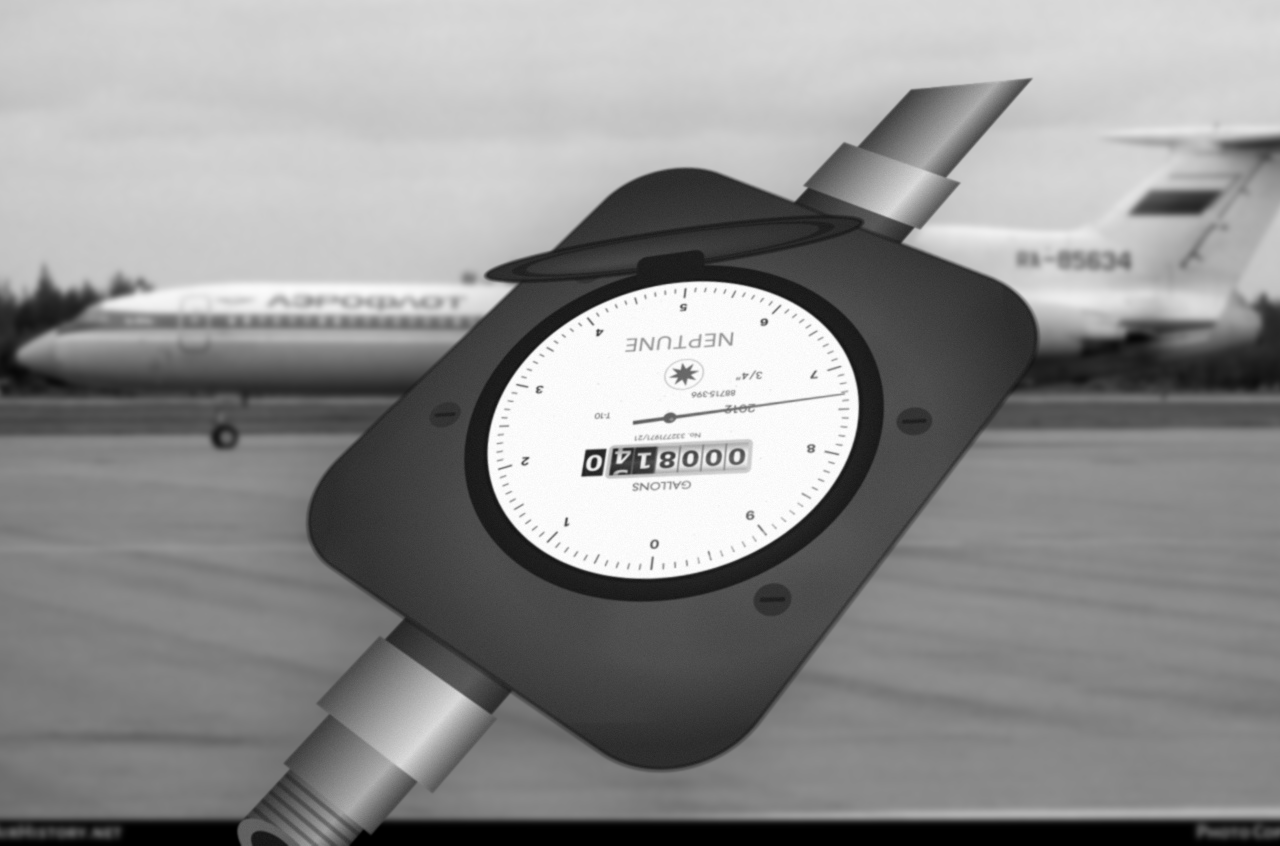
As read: 8137.3 gal
